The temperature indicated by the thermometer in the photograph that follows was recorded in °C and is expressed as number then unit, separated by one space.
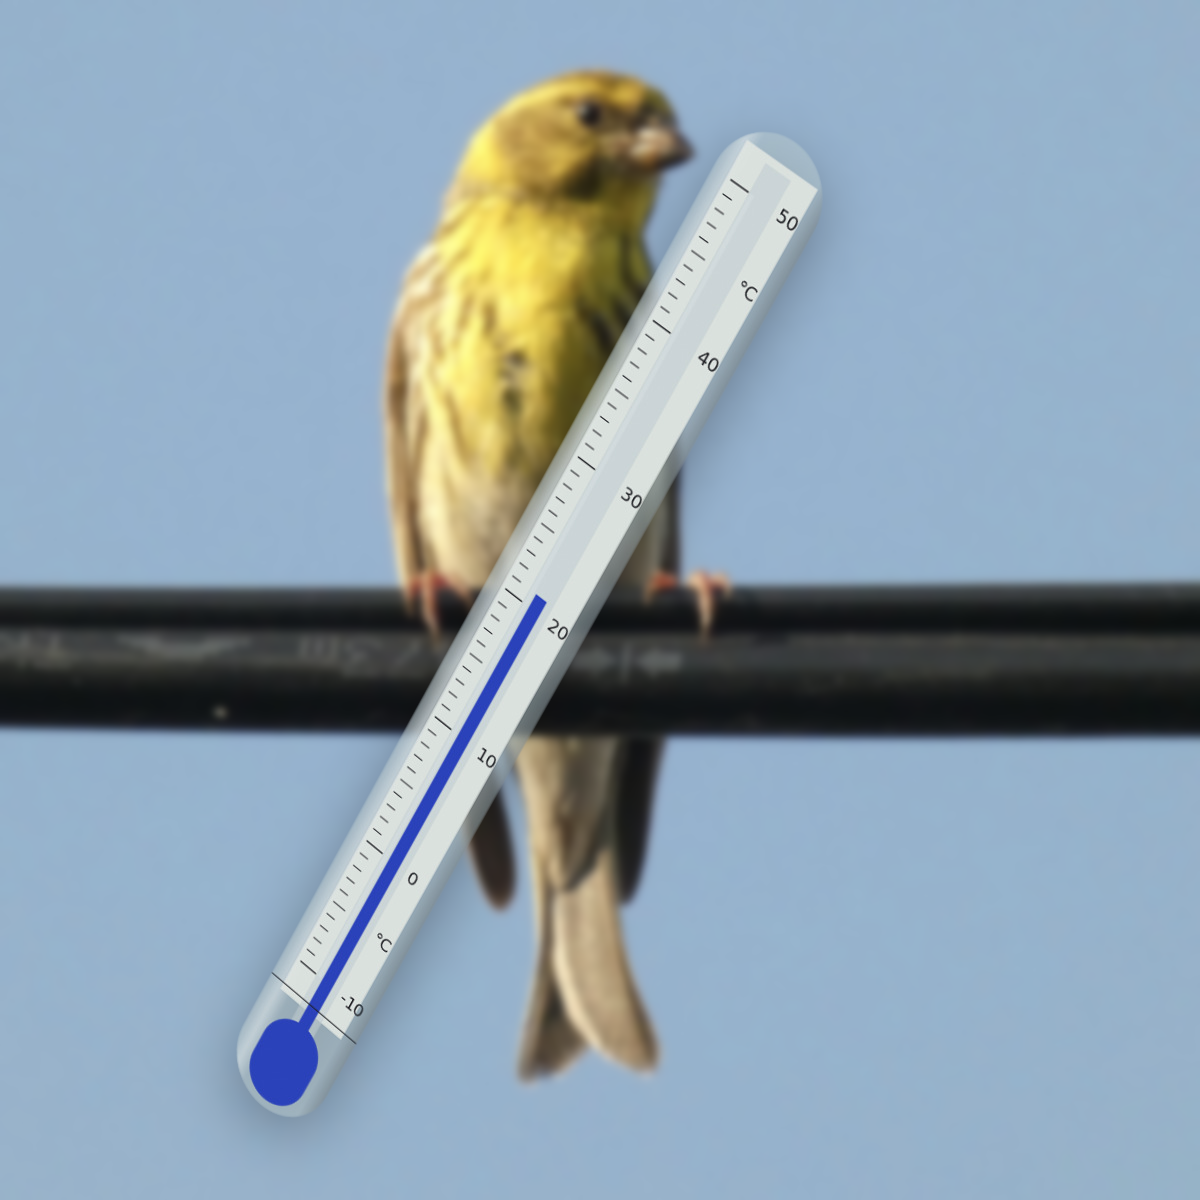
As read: 21 °C
